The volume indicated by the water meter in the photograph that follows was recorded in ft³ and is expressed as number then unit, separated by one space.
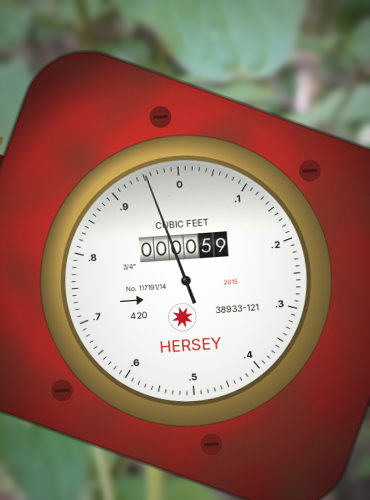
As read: 58.95 ft³
